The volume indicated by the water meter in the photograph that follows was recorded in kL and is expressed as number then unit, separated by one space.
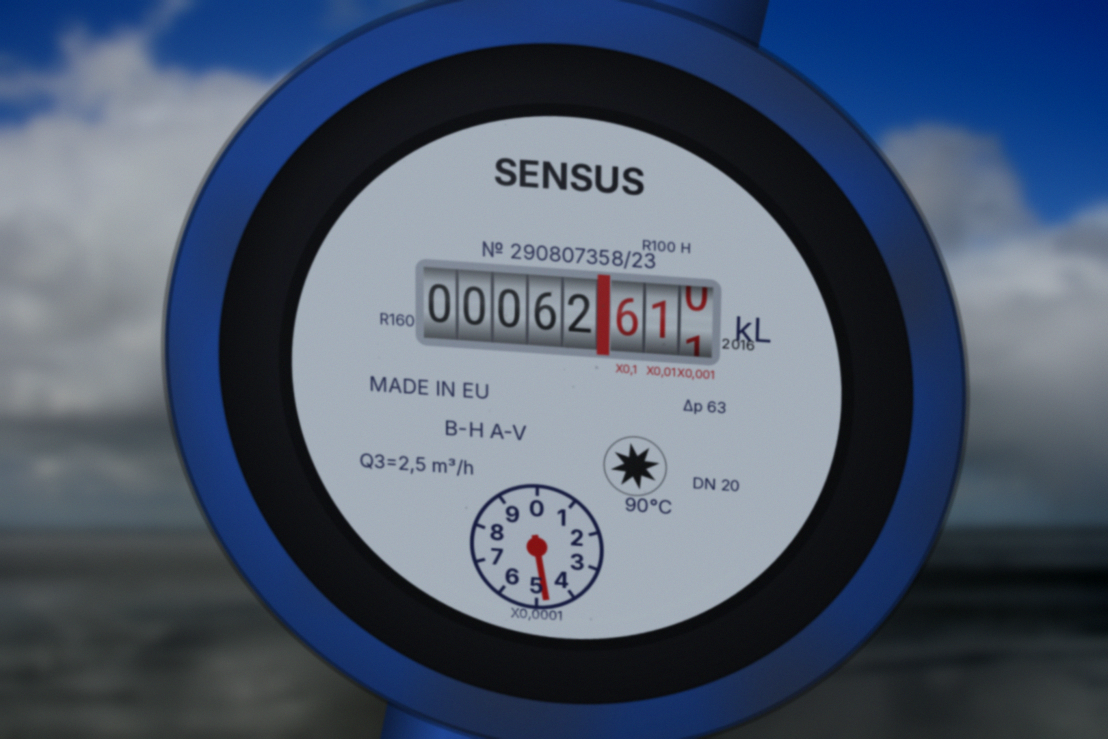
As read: 62.6104 kL
